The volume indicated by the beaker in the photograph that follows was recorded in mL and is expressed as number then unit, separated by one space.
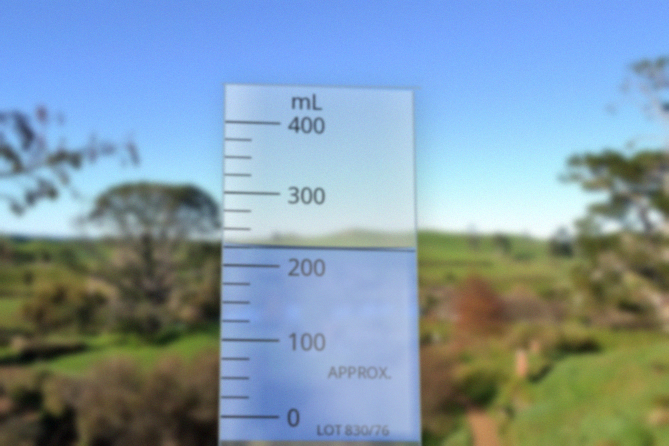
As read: 225 mL
